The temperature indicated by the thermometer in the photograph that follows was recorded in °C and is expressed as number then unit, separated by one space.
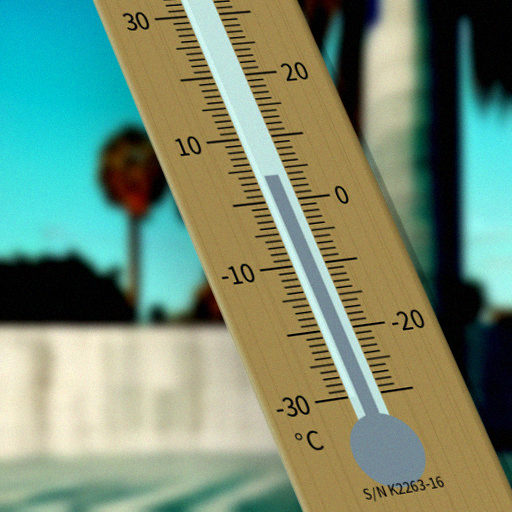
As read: 4 °C
